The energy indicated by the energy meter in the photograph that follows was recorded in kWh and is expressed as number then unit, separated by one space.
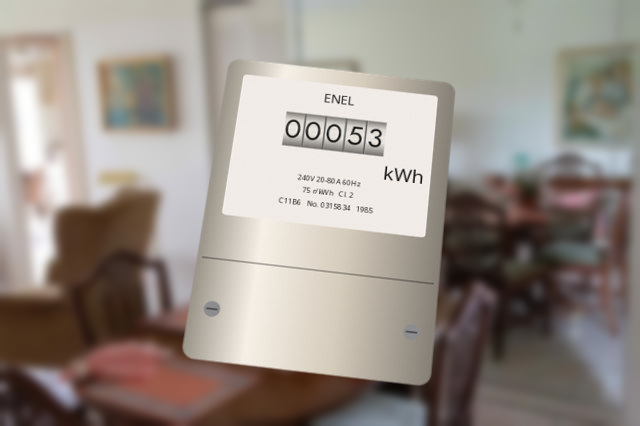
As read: 53 kWh
